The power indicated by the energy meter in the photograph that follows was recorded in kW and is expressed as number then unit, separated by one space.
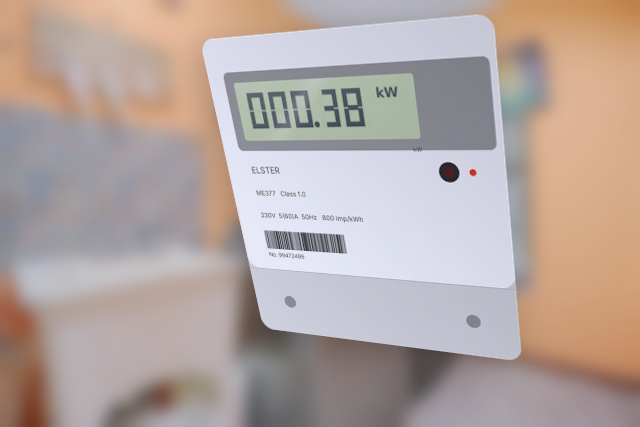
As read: 0.38 kW
